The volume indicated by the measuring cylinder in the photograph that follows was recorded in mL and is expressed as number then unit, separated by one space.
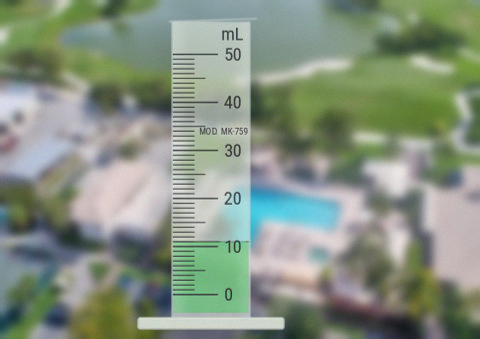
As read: 11 mL
